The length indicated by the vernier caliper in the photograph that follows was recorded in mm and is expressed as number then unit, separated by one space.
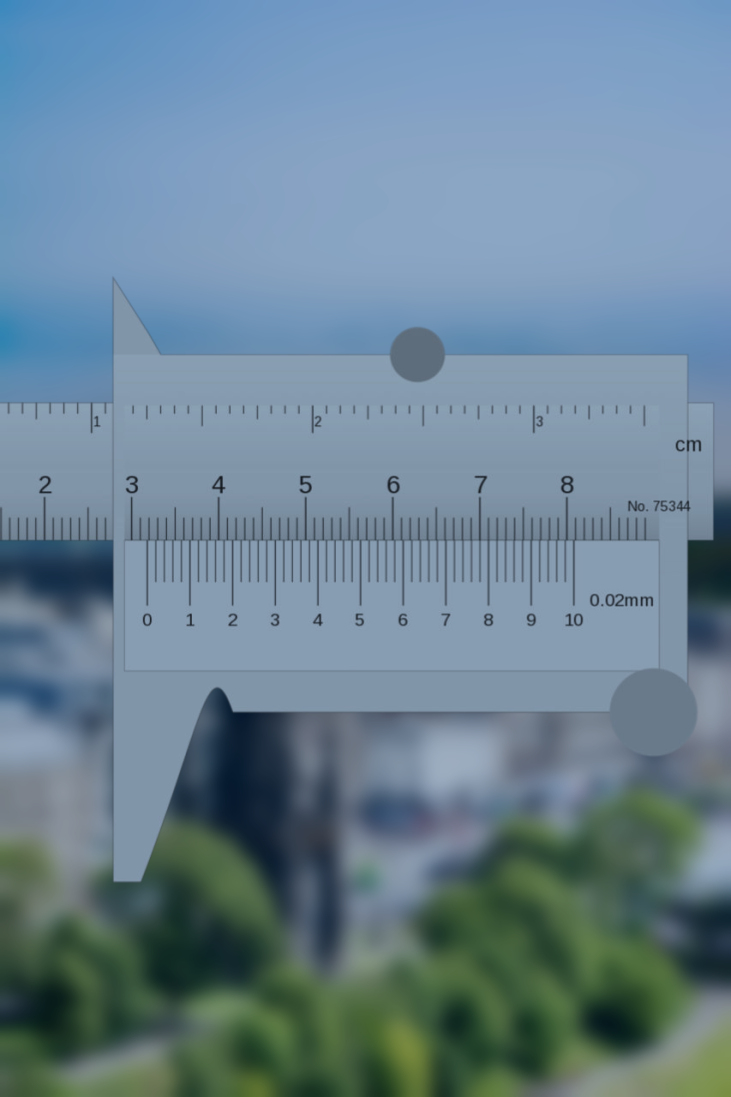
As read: 31.8 mm
